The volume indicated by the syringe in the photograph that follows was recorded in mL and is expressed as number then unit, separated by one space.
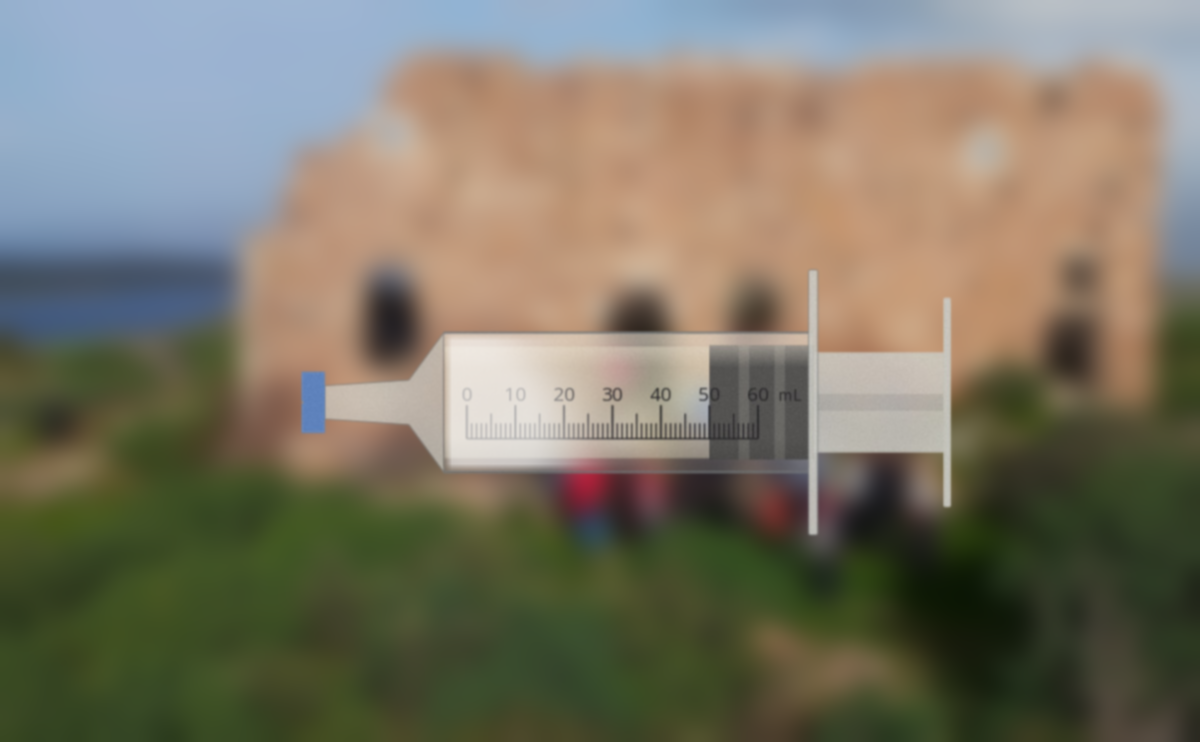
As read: 50 mL
